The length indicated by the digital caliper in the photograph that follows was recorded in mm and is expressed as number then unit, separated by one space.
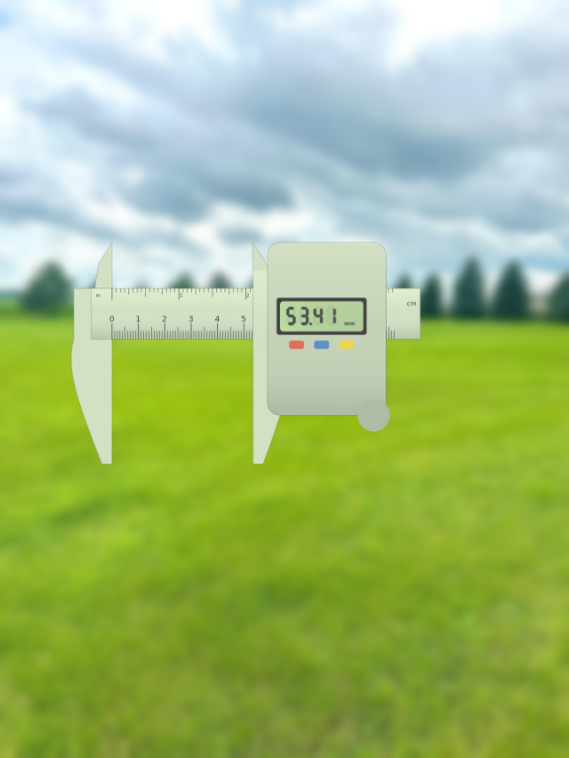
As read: 53.41 mm
